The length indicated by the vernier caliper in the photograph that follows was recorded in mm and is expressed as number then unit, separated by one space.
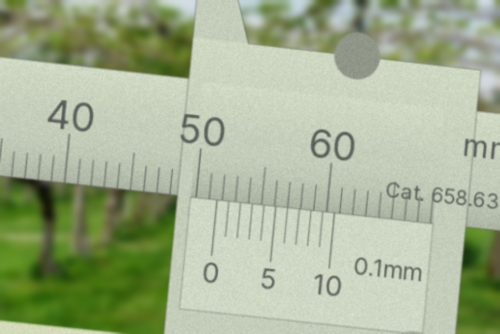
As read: 51.6 mm
